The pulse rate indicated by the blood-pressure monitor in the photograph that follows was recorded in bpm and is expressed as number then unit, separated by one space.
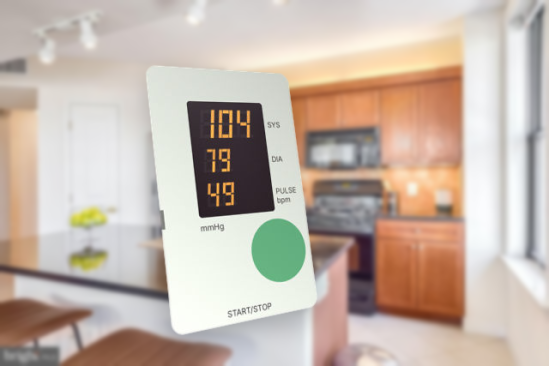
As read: 49 bpm
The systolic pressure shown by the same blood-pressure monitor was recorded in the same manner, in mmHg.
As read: 104 mmHg
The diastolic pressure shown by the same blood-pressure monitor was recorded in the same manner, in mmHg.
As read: 79 mmHg
